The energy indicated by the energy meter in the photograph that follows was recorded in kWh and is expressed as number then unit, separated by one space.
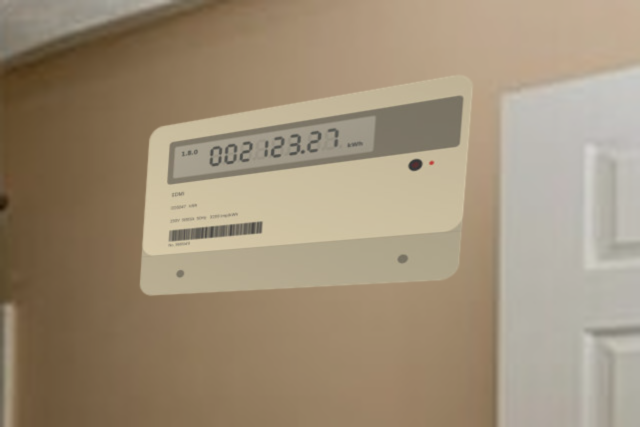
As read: 2123.27 kWh
